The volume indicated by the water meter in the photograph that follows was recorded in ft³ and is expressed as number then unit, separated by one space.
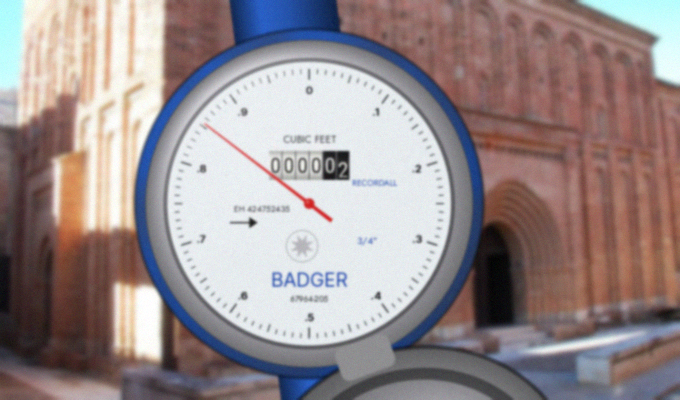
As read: 1.85 ft³
